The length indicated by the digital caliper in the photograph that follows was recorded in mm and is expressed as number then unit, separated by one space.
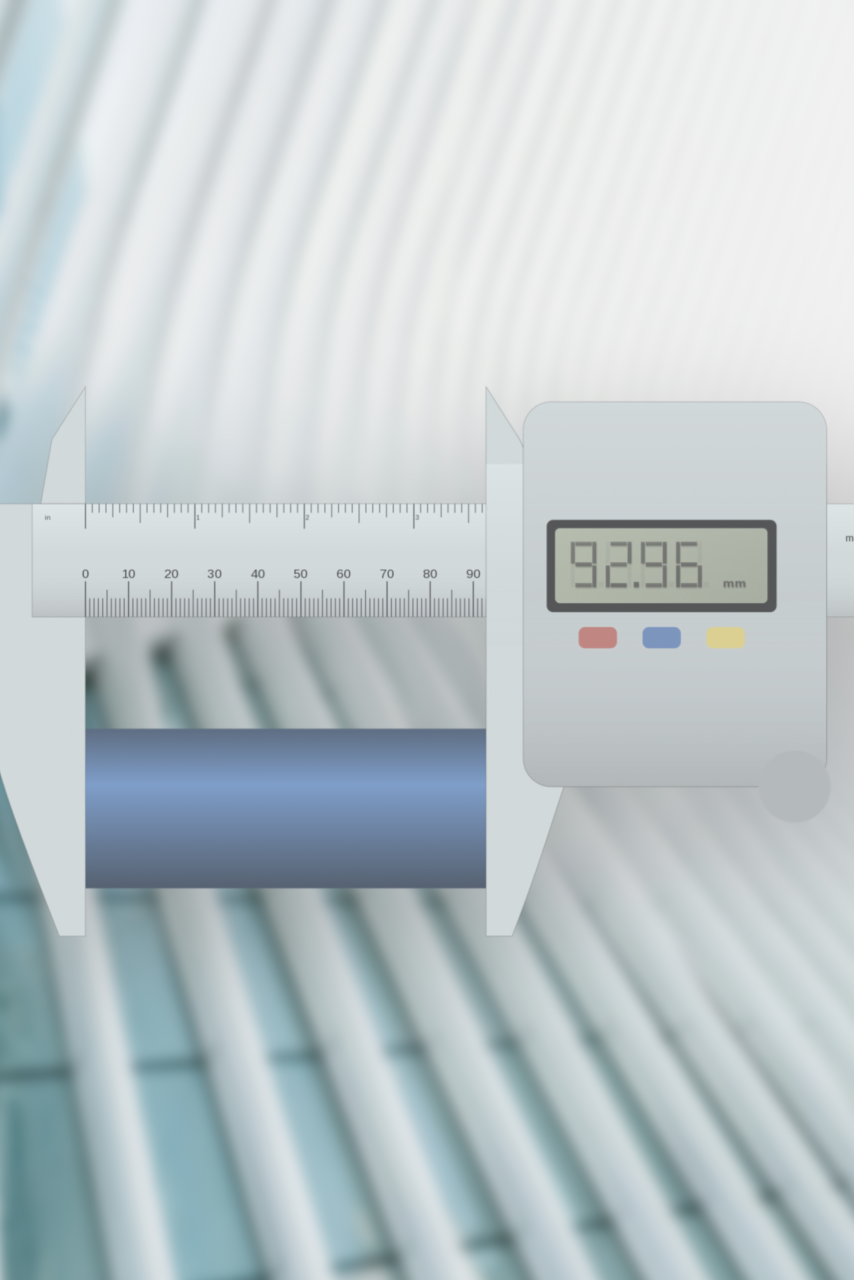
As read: 92.96 mm
